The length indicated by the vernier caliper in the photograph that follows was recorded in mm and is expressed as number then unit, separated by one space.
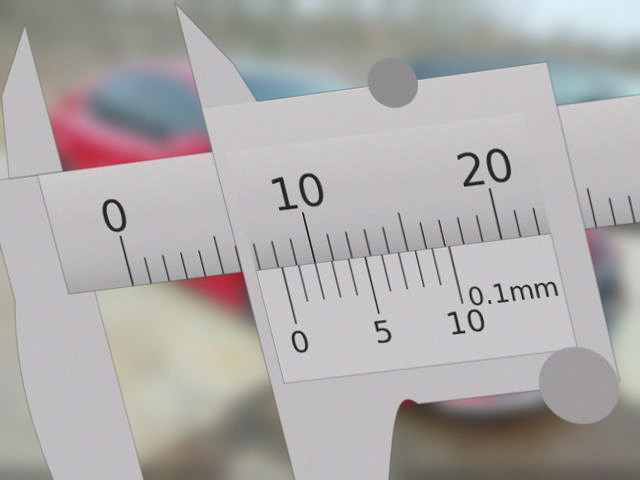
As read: 8.2 mm
